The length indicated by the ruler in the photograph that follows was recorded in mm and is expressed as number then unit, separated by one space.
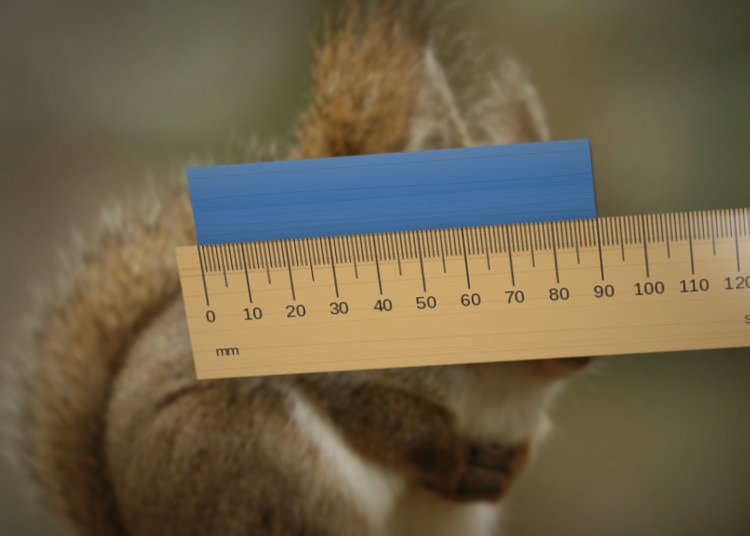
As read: 90 mm
